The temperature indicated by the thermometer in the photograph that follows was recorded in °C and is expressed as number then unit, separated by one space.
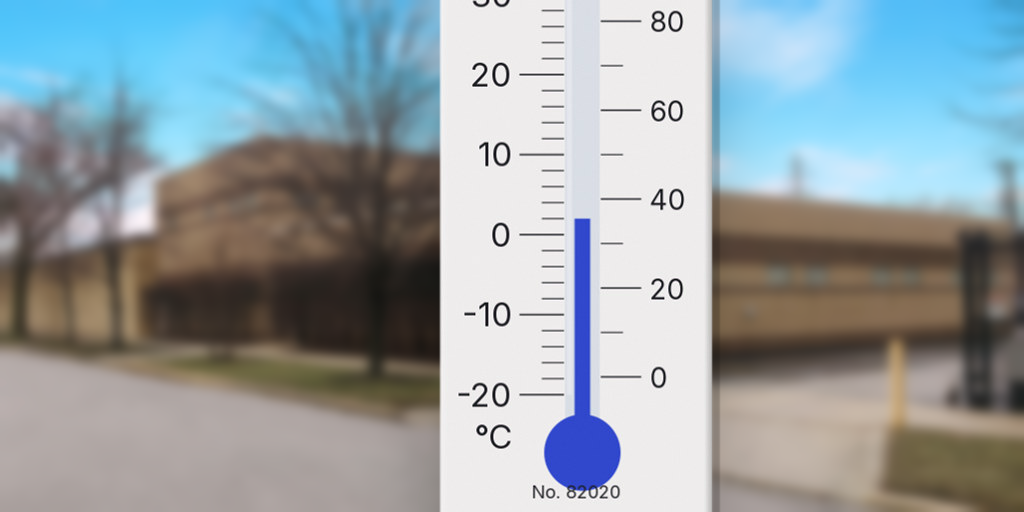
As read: 2 °C
